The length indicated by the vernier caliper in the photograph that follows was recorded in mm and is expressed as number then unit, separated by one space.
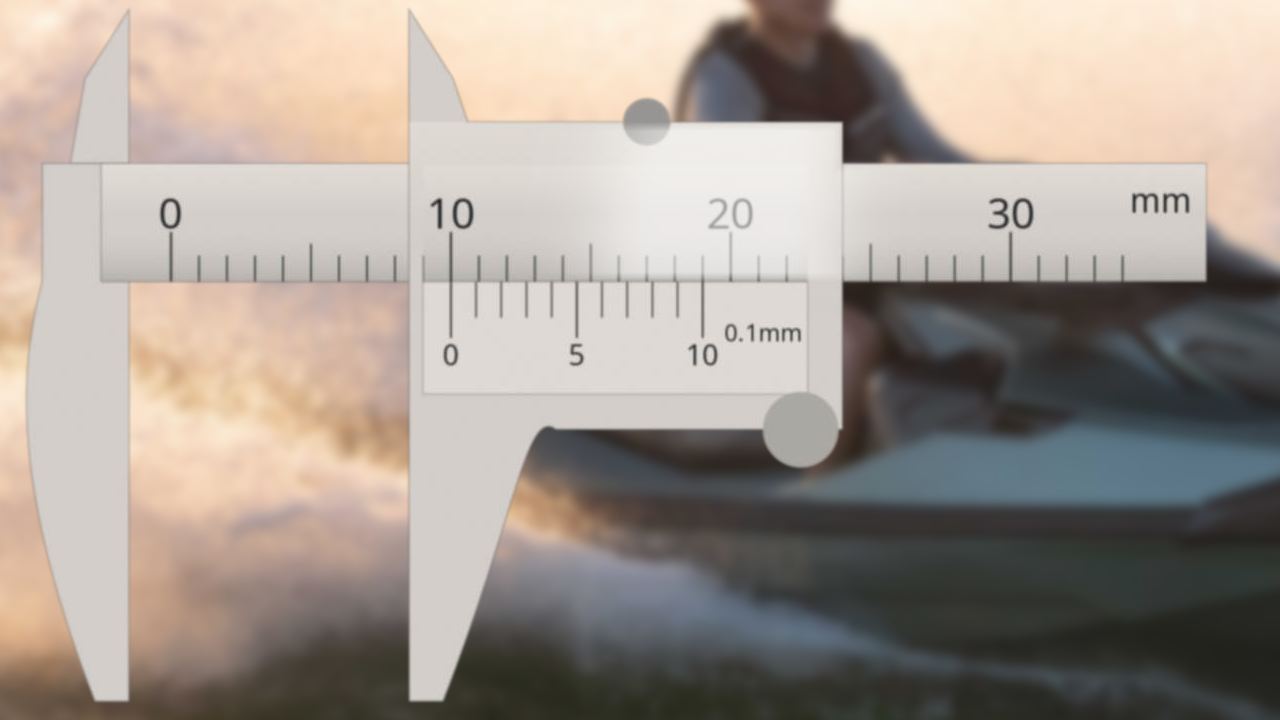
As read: 10.0 mm
